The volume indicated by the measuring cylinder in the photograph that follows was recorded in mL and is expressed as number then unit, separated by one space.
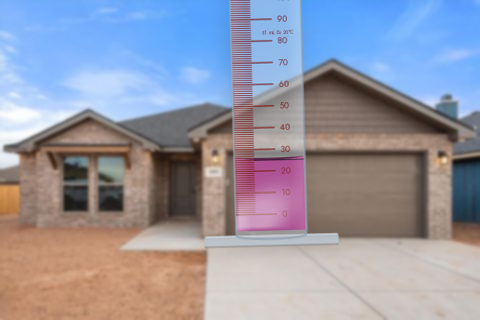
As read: 25 mL
